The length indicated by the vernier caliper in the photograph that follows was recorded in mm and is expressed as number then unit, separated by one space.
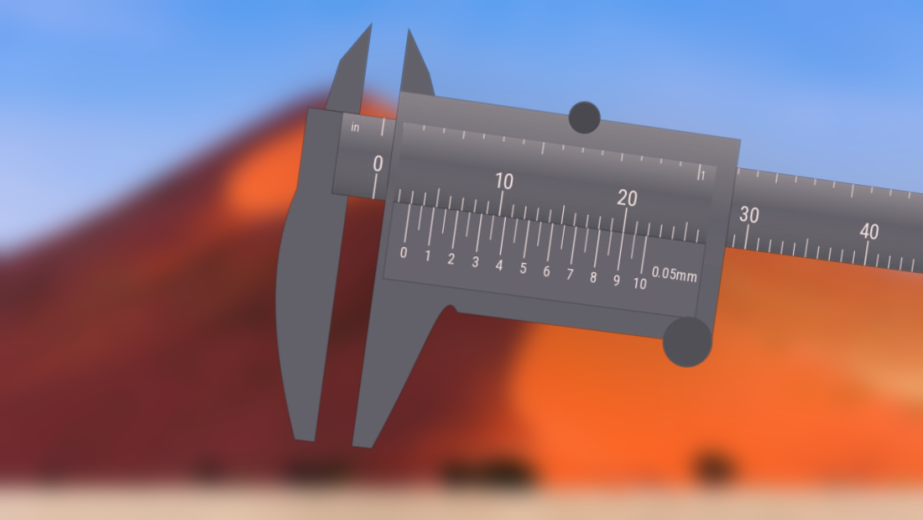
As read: 2.9 mm
